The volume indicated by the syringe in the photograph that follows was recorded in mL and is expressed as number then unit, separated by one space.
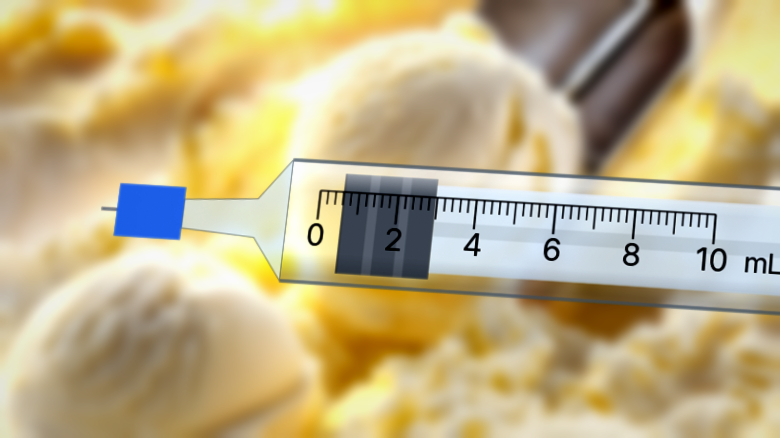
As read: 0.6 mL
